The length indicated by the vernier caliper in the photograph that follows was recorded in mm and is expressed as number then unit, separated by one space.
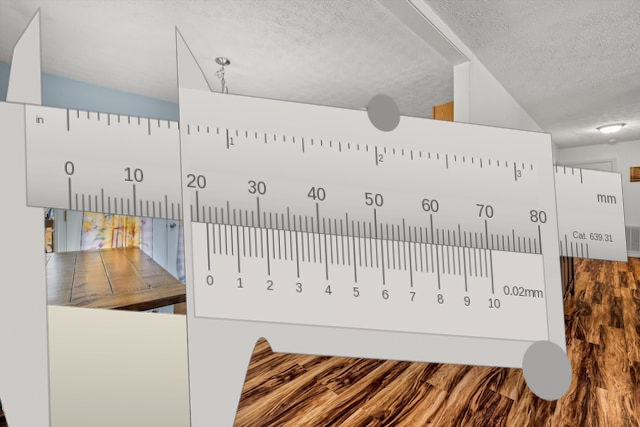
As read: 21.5 mm
